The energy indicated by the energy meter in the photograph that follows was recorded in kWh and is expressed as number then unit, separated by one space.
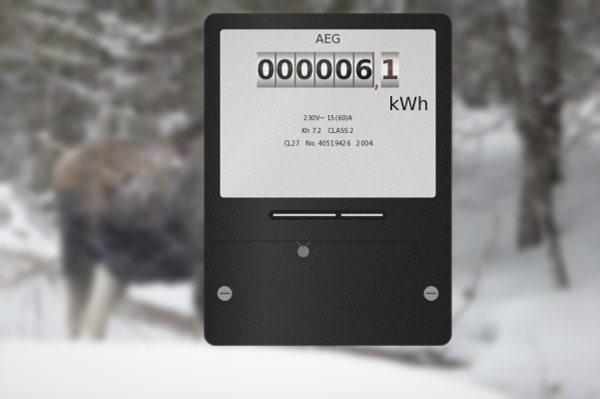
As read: 6.1 kWh
